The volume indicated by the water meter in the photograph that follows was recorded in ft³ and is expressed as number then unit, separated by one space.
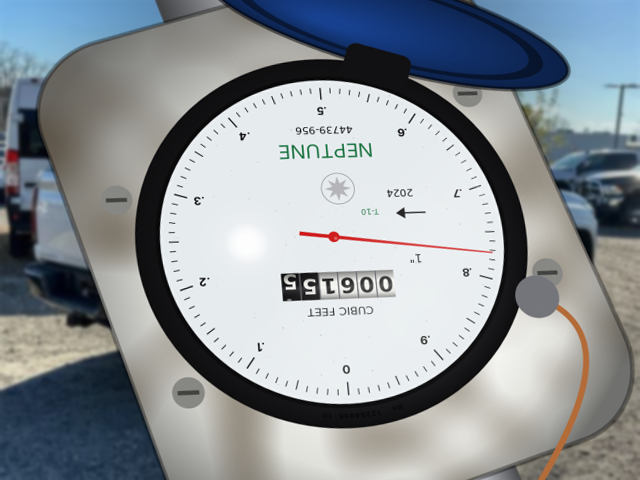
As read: 6154.77 ft³
